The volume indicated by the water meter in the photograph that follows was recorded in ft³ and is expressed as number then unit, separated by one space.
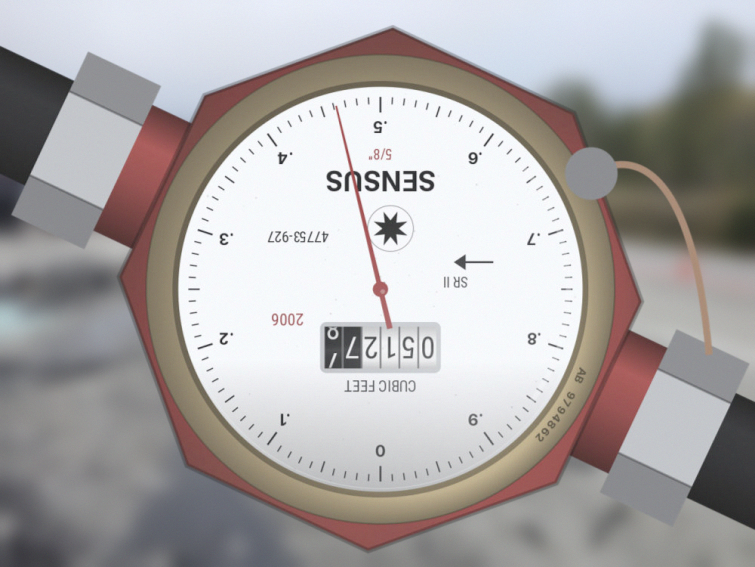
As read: 51277.46 ft³
